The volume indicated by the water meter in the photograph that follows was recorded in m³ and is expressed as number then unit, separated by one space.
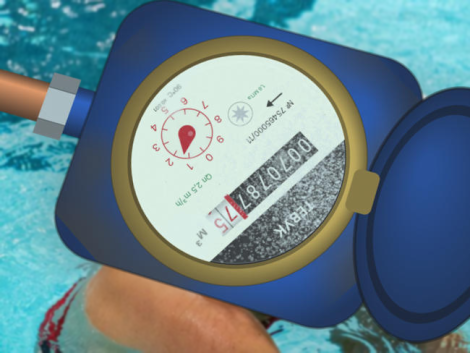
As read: 70787.751 m³
